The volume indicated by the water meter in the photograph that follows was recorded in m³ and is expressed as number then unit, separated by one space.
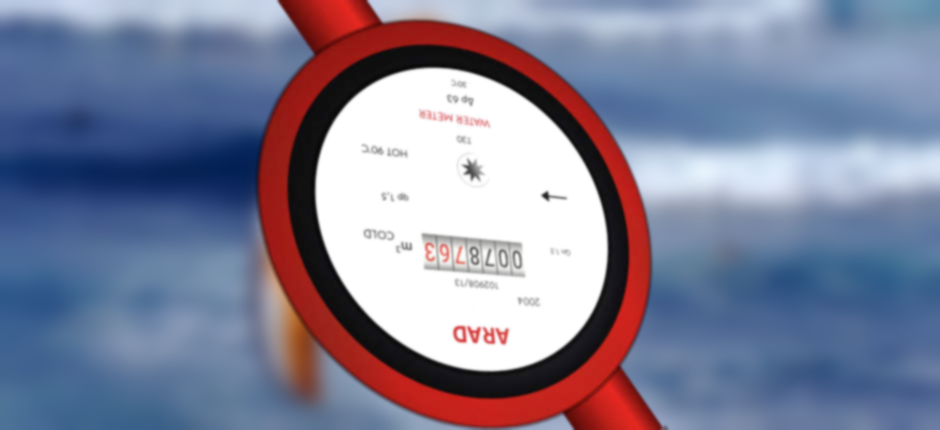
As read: 78.763 m³
